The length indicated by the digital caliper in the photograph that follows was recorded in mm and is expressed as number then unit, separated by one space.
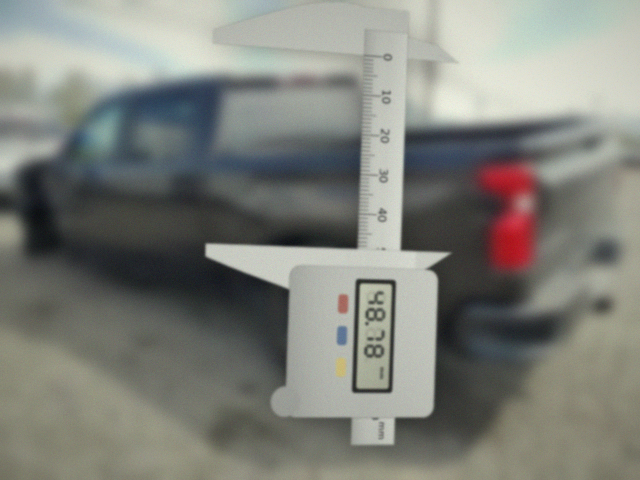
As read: 48.78 mm
